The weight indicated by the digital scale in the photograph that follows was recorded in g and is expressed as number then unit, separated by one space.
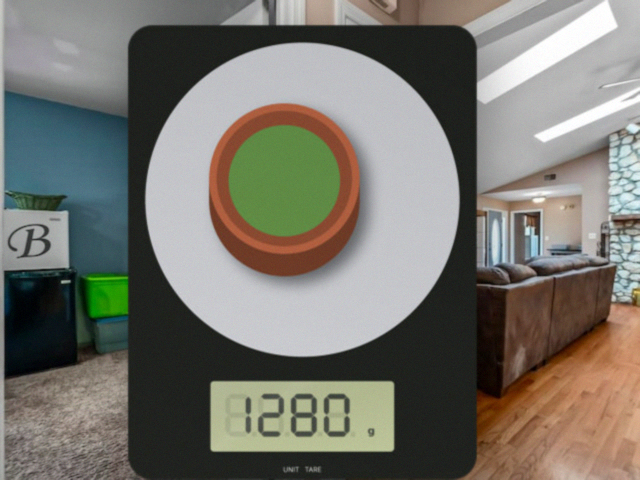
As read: 1280 g
